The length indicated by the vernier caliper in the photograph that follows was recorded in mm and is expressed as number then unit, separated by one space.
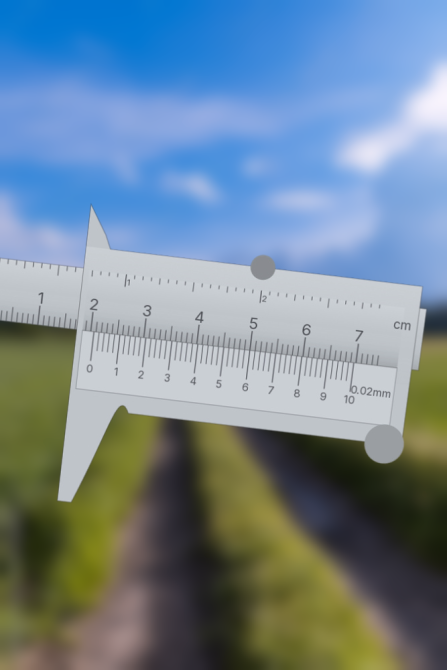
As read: 20.6 mm
